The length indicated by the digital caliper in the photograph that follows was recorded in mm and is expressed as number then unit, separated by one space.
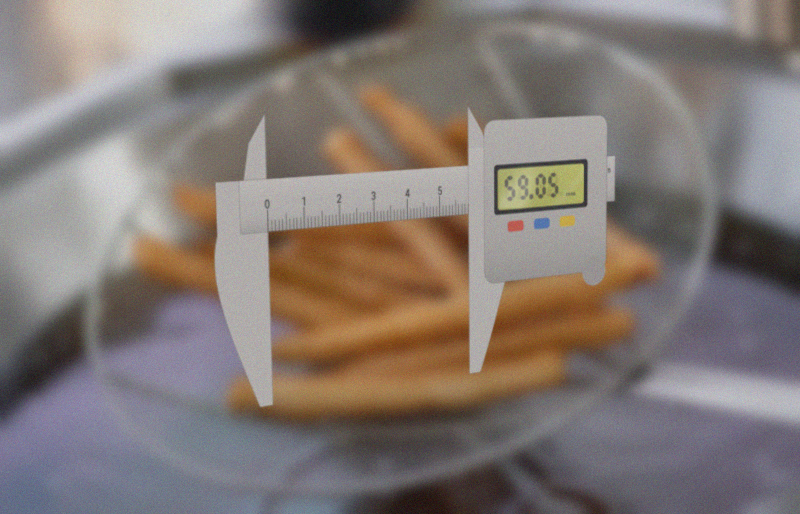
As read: 59.05 mm
